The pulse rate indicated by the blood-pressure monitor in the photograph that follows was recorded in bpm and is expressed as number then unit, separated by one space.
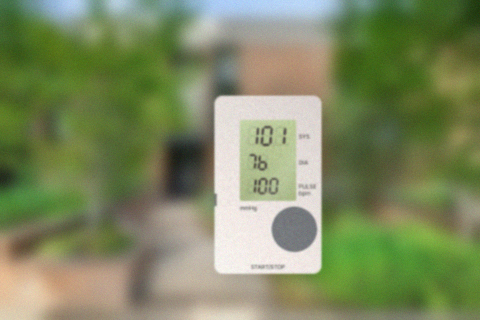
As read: 100 bpm
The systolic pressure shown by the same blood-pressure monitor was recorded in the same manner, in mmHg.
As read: 101 mmHg
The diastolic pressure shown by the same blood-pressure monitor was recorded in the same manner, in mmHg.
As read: 76 mmHg
